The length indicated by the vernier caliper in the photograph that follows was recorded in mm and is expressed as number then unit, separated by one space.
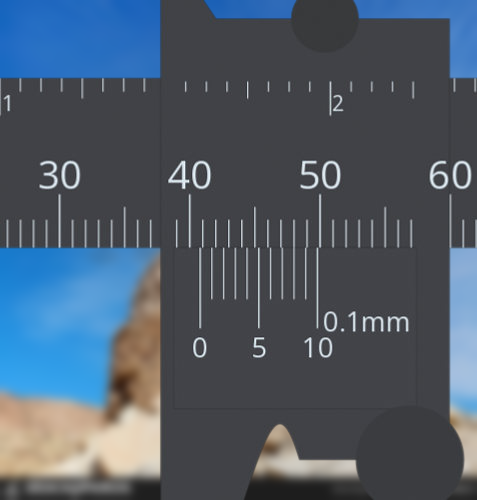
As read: 40.8 mm
